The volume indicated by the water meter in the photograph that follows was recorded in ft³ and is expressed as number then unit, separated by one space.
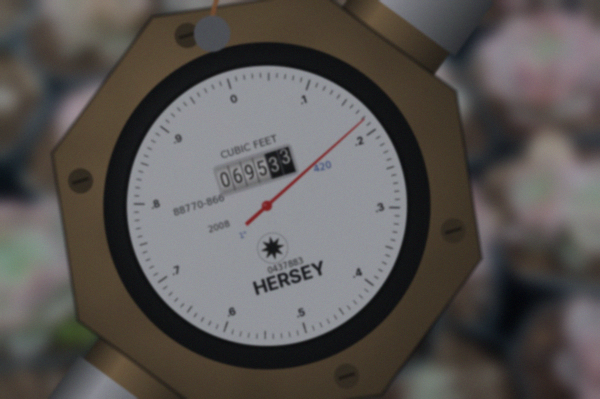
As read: 69533.18 ft³
